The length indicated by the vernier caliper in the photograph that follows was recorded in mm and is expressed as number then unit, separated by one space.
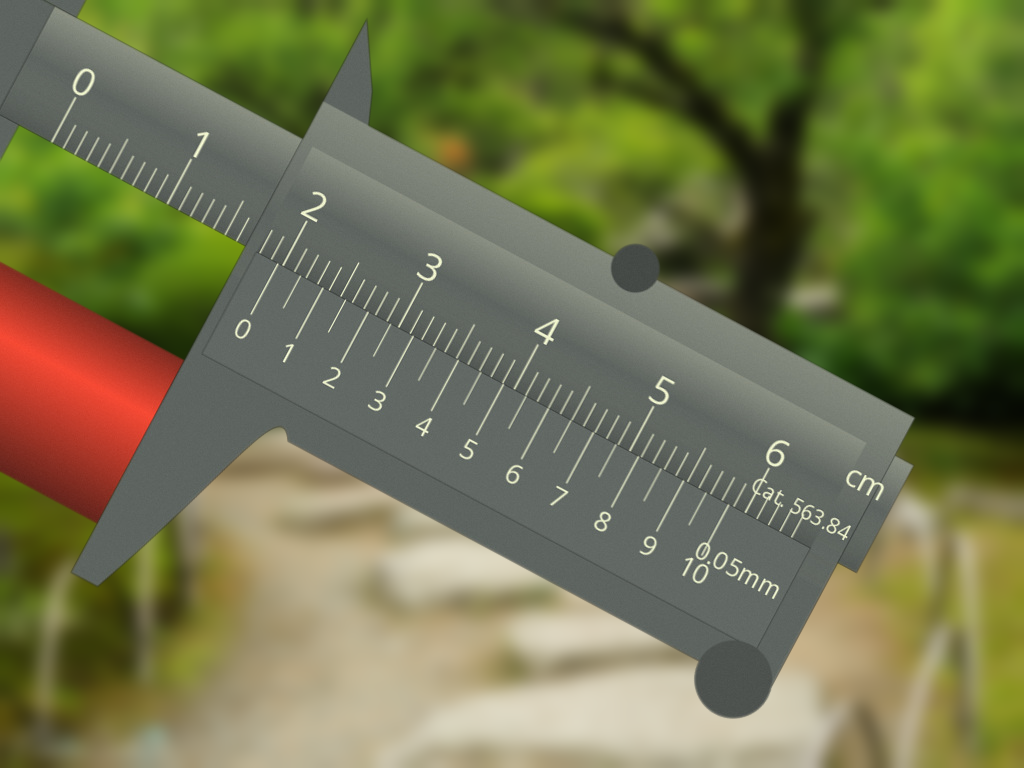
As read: 19.6 mm
